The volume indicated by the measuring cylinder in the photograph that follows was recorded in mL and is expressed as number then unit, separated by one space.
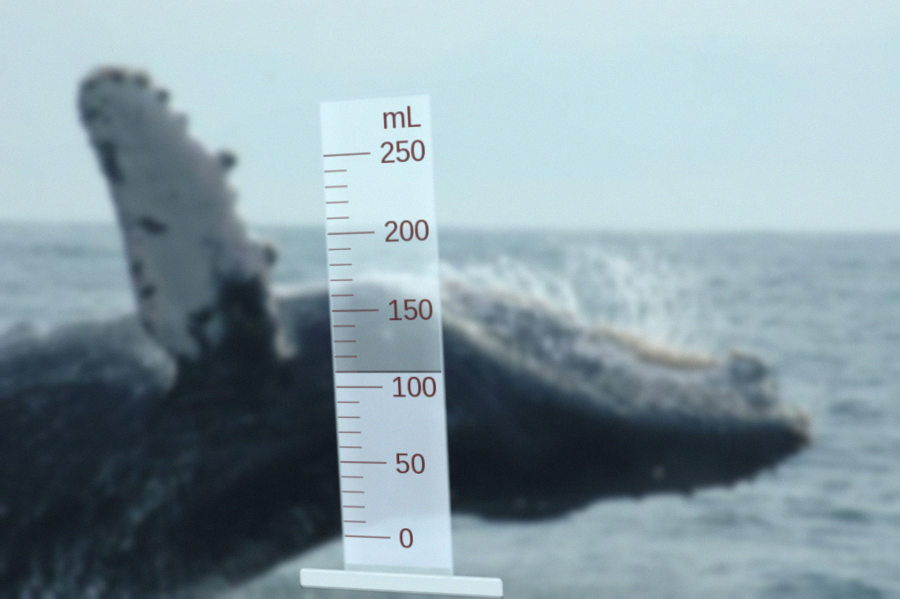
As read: 110 mL
